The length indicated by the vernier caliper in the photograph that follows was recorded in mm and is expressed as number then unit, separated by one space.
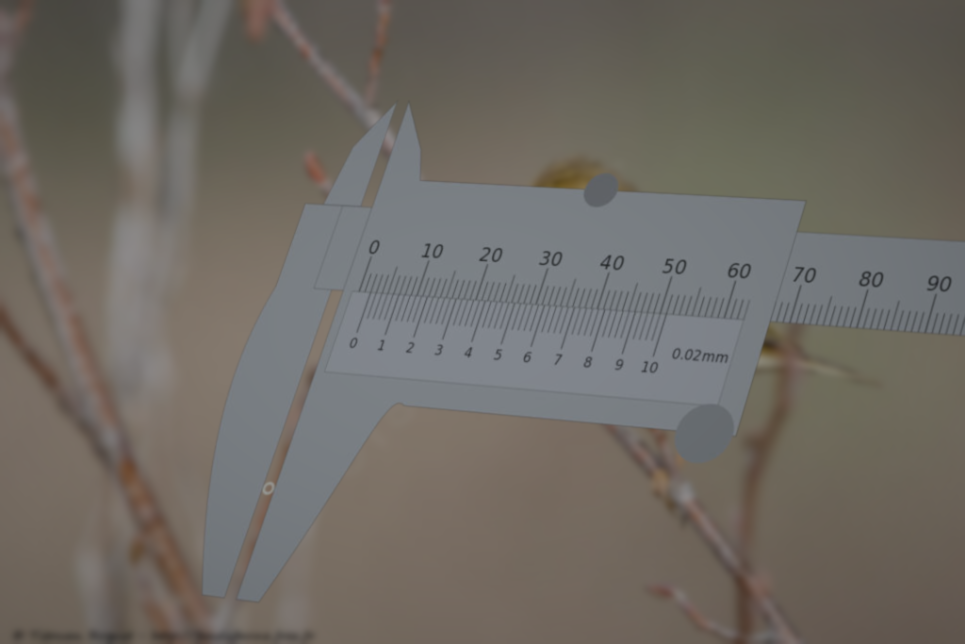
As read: 2.0 mm
